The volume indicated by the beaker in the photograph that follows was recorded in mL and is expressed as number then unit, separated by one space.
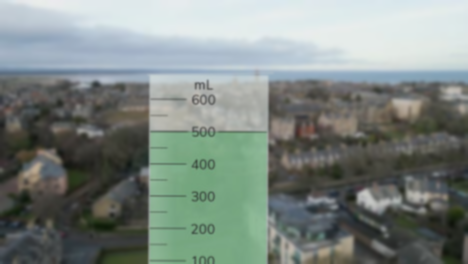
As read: 500 mL
